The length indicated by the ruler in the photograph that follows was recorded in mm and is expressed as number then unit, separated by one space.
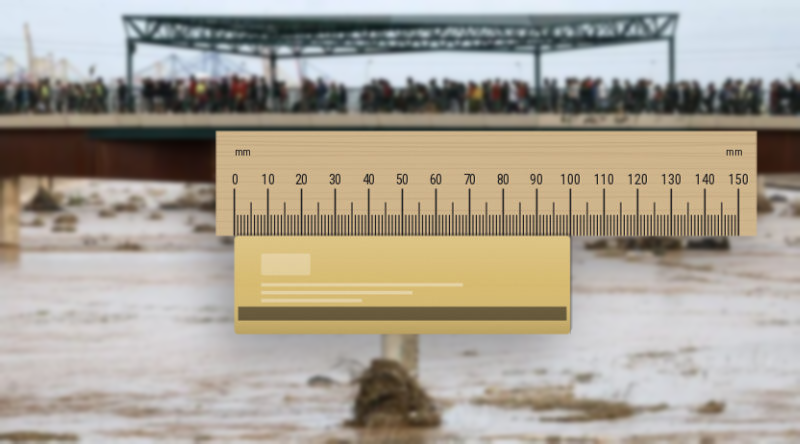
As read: 100 mm
